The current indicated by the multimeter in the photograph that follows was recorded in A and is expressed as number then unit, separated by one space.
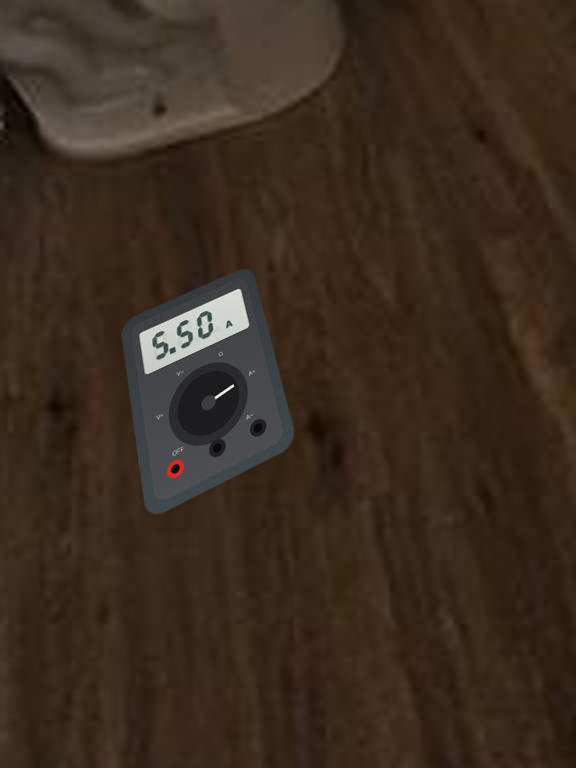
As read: 5.50 A
